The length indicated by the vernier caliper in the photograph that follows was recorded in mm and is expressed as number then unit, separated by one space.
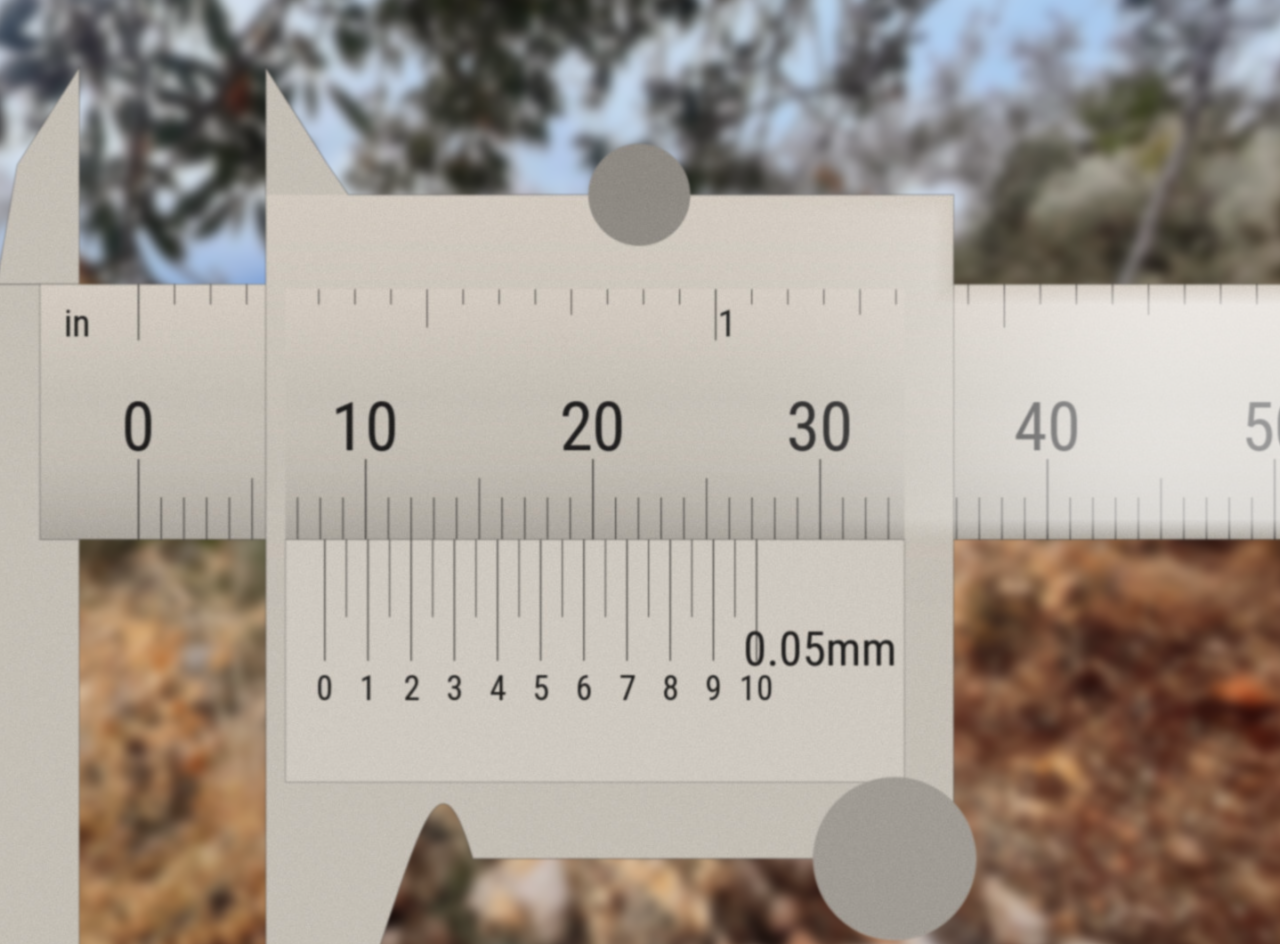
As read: 8.2 mm
